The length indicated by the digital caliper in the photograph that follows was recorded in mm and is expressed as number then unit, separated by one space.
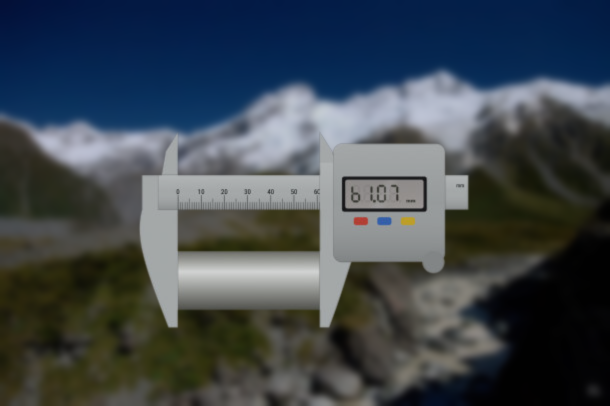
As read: 61.07 mm
